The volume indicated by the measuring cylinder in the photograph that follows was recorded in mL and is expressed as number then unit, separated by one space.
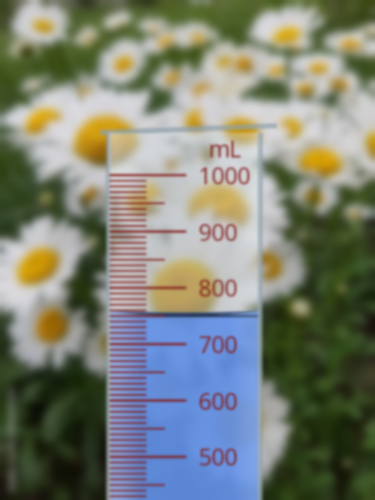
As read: 750 mL
